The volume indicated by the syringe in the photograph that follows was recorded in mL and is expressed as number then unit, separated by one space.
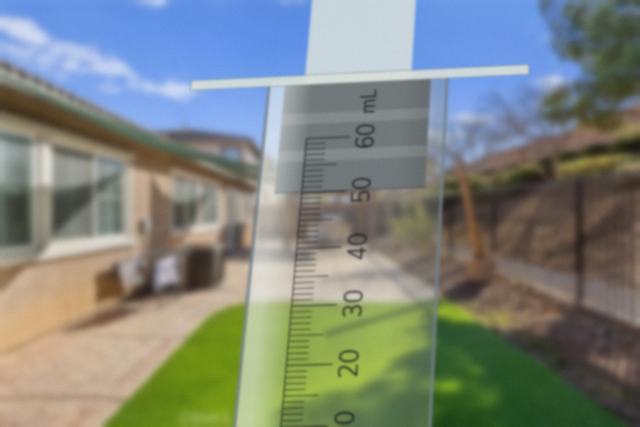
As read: 50 mL
